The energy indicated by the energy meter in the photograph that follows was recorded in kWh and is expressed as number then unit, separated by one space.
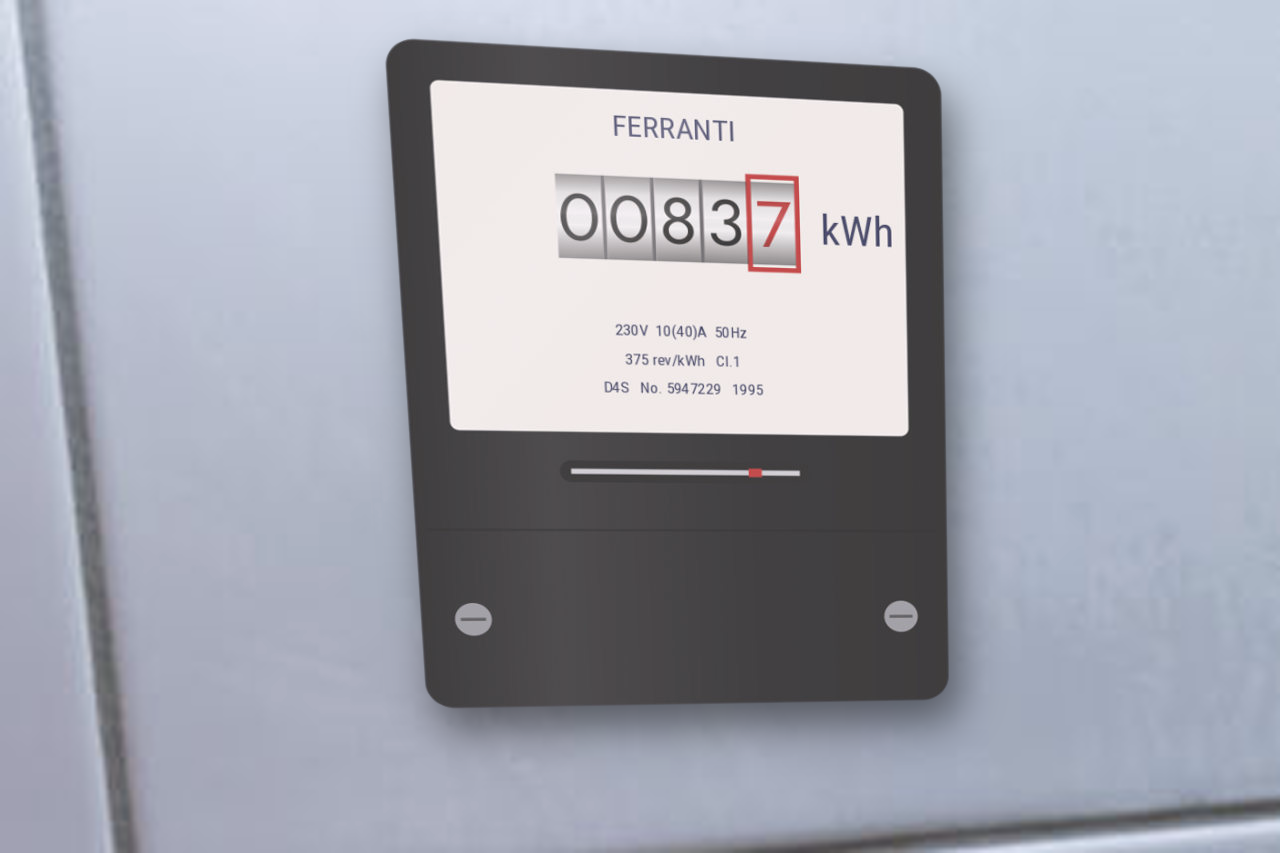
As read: 83.7 kWh
